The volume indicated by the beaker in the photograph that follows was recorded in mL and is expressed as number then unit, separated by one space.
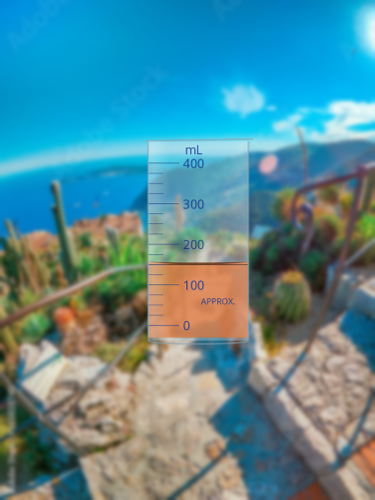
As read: 150 mL
